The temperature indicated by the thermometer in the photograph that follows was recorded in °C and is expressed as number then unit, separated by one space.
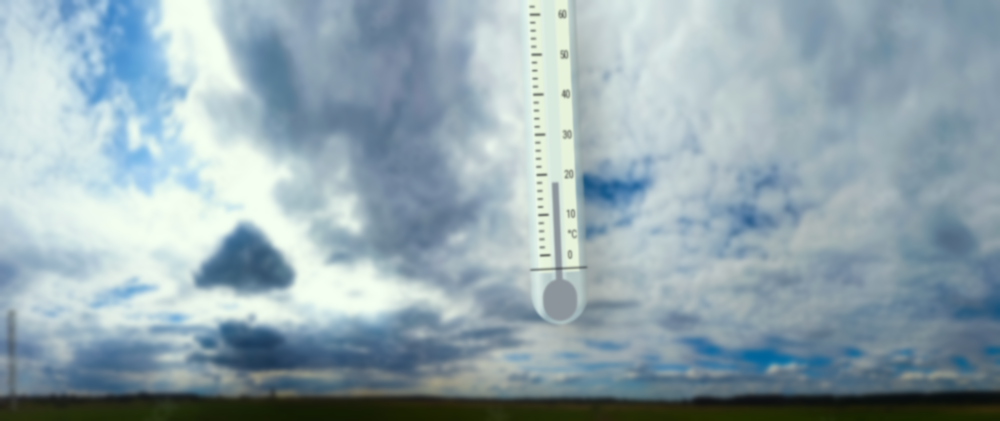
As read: 18 °C
